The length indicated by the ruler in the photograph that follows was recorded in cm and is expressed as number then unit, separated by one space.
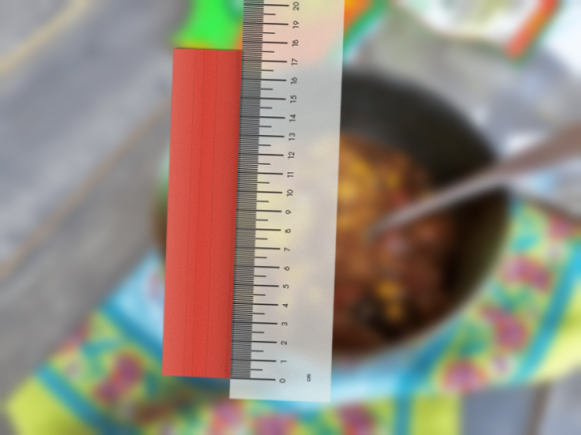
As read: 17.5 cm
